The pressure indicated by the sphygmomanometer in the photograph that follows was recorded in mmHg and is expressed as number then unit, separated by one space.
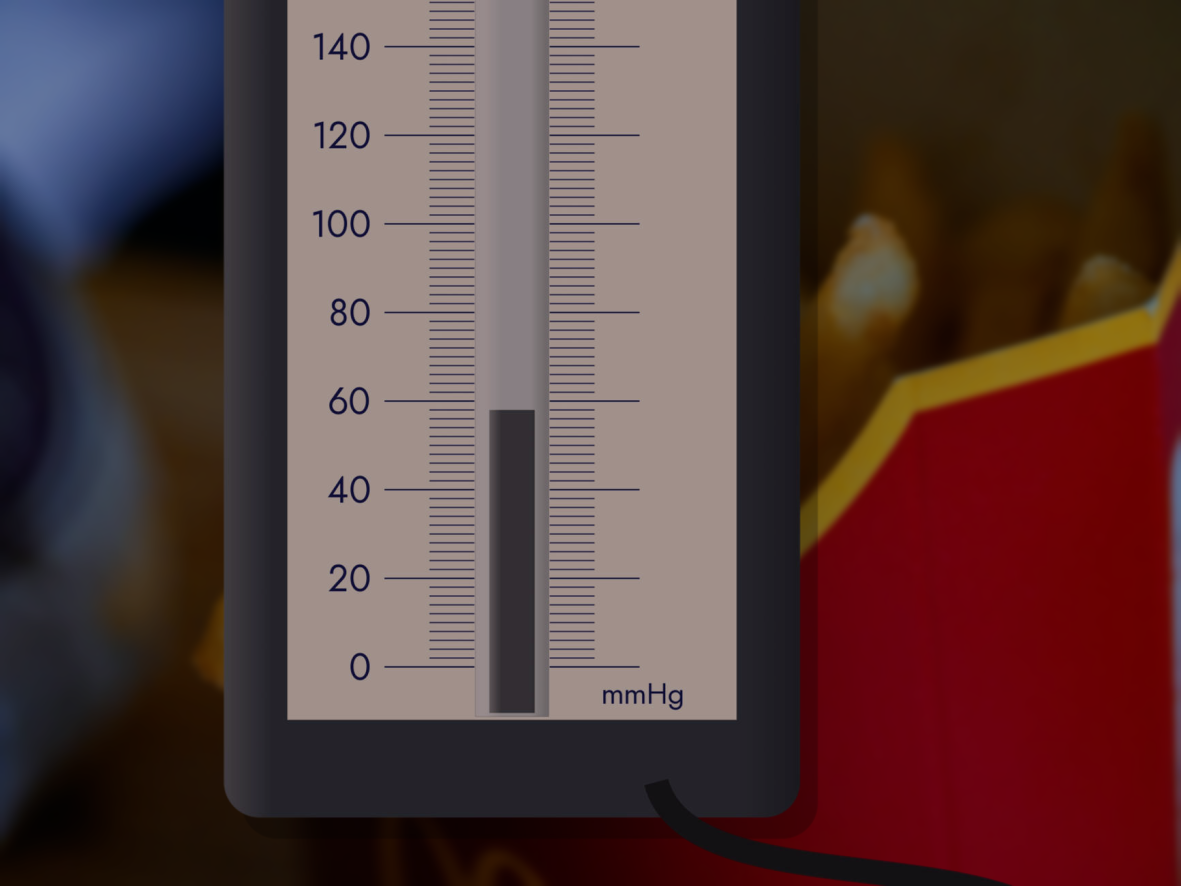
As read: 58 mmHg
